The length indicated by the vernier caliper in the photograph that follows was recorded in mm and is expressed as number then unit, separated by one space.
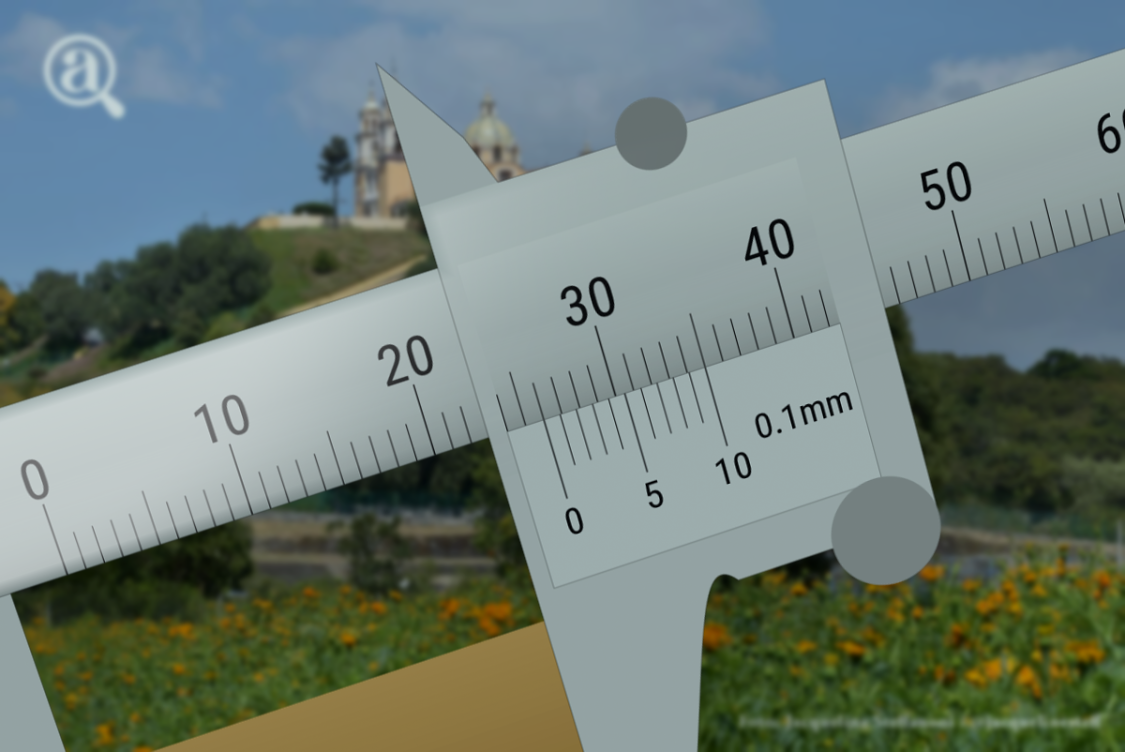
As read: 26.0 mm
